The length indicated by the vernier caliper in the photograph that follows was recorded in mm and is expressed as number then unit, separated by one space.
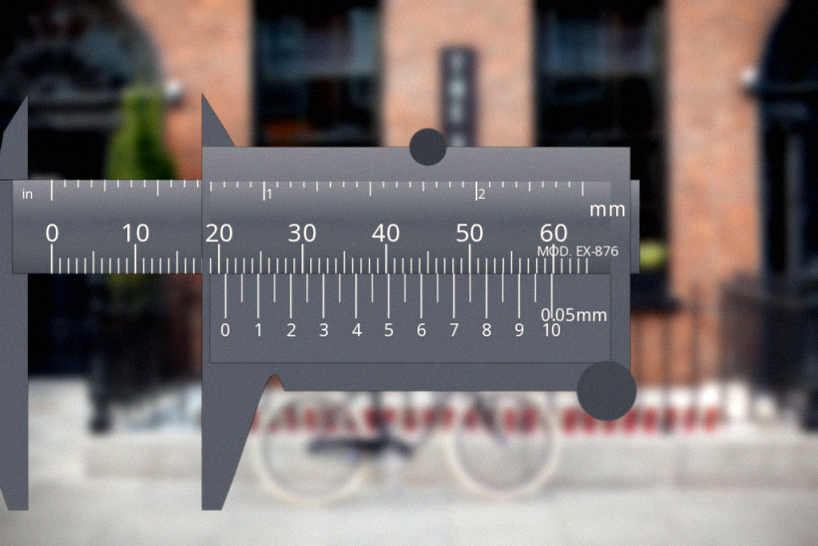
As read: 20.8 mm
